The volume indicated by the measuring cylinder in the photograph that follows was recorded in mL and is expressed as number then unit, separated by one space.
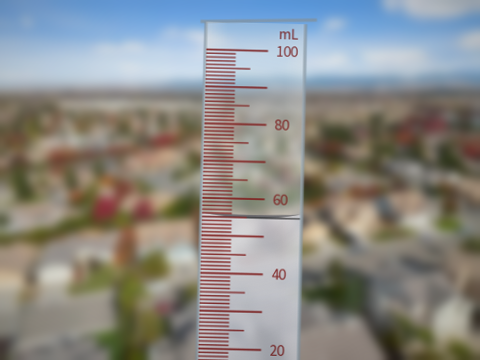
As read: 55 mL
